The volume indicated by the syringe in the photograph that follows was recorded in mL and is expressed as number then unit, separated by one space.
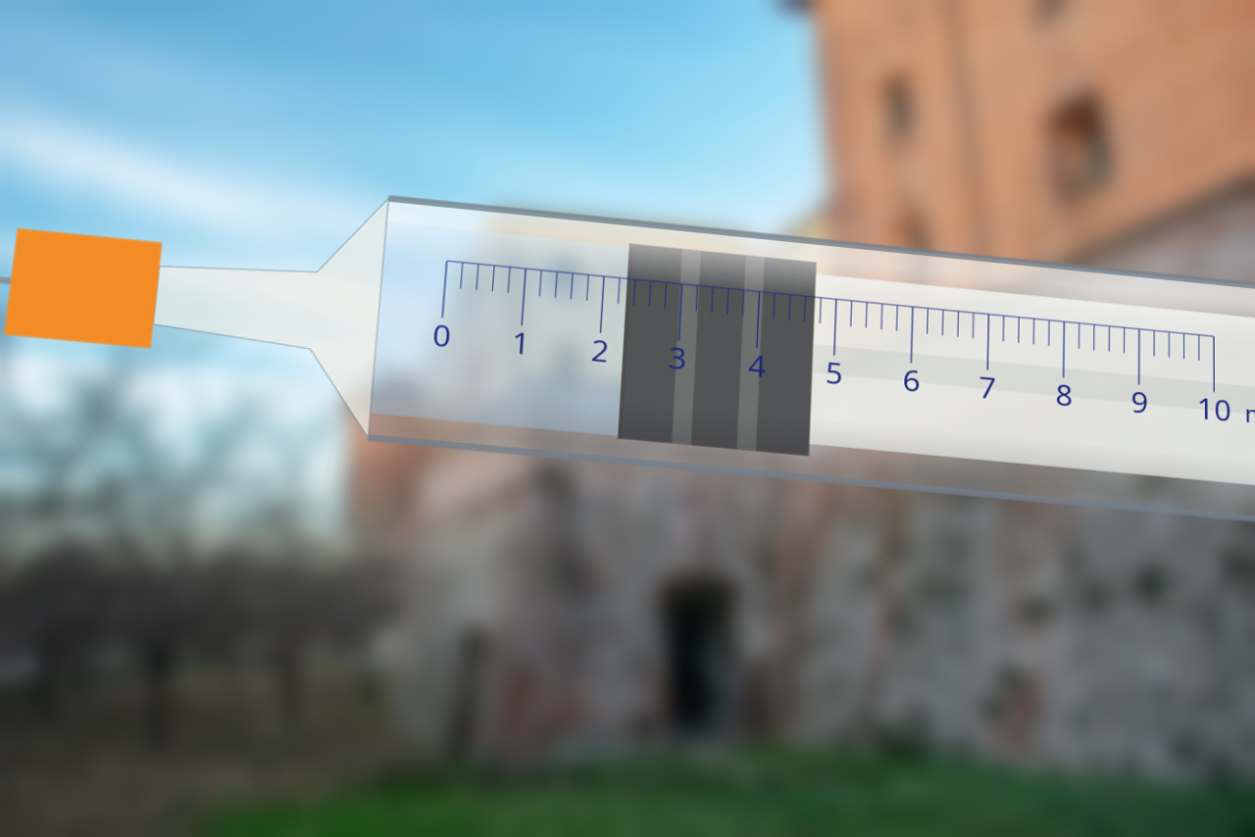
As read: 2.3 mL
